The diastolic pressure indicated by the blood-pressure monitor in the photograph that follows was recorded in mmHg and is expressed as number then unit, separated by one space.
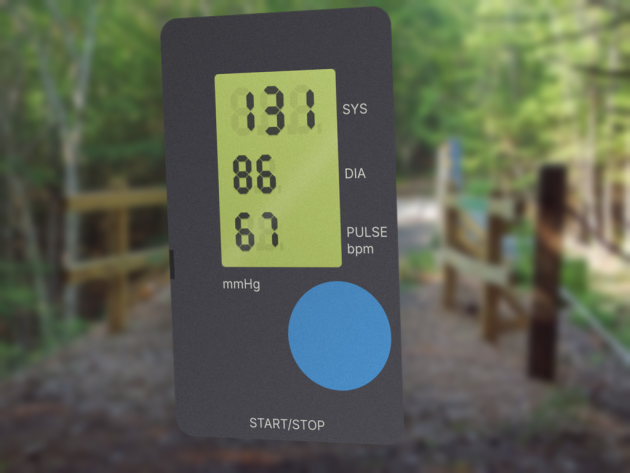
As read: 86 mmHg
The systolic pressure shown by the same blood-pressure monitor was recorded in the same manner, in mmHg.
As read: 131 mmHg
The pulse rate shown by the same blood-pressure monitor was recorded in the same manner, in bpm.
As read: 67 bpm
